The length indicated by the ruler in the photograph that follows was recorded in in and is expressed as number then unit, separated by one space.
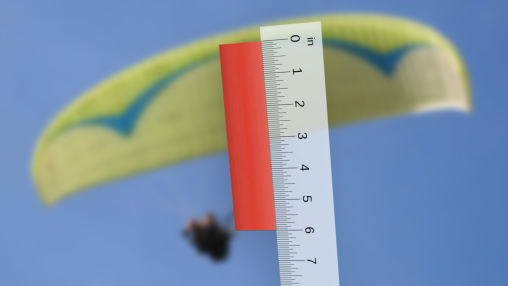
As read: 6 in
